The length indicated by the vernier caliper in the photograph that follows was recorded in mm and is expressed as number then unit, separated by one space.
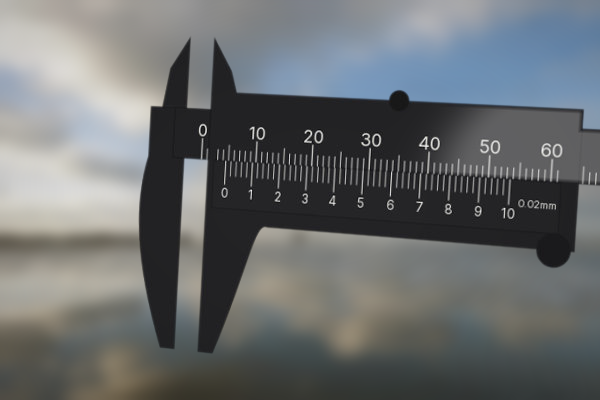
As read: 4.5 mm
